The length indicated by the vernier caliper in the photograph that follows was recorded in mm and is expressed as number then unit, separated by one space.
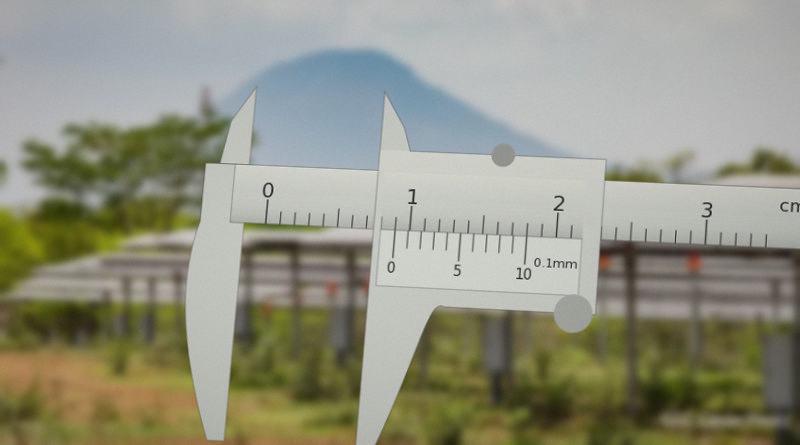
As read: 9.0 mm
